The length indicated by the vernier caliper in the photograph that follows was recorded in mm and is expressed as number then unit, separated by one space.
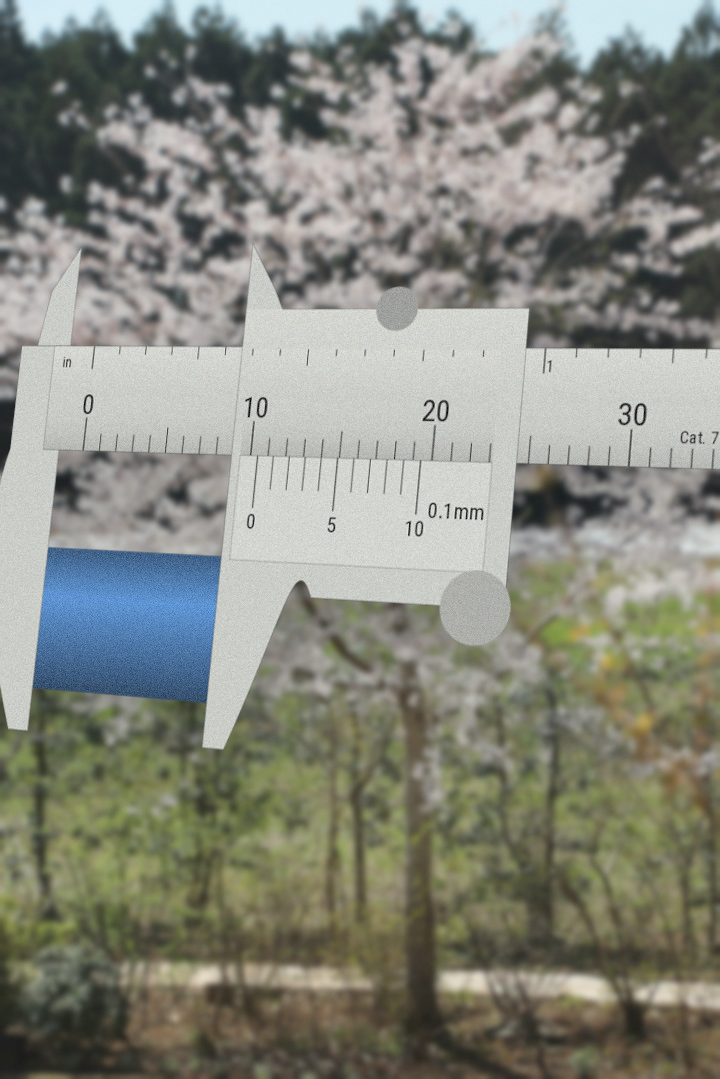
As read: 10.4 mm
